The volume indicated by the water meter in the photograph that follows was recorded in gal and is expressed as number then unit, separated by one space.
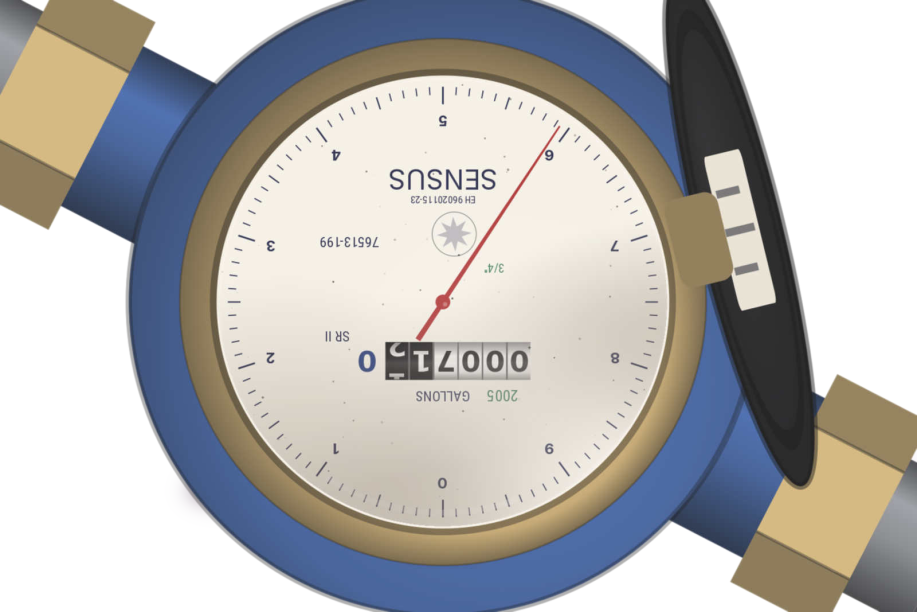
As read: 7115.9 gal
